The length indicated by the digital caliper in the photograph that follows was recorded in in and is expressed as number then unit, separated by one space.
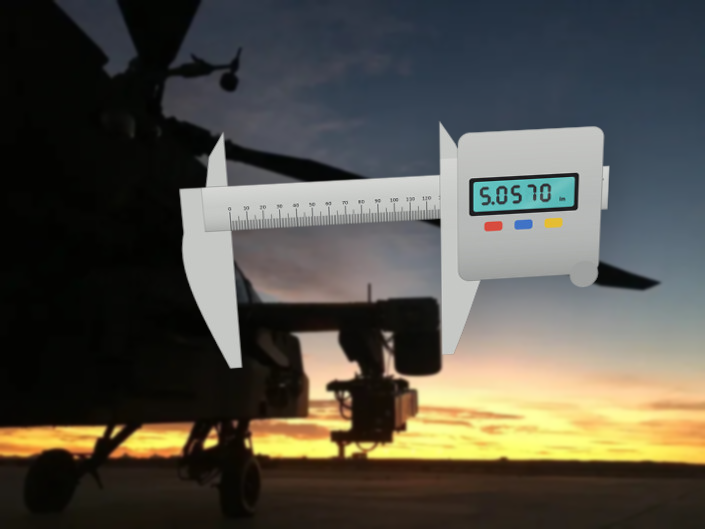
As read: 5.0570 in
